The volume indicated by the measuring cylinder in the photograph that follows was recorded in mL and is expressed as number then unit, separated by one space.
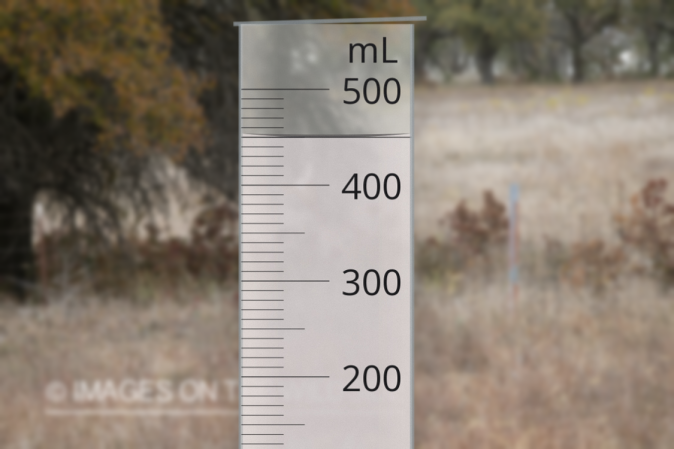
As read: 450 mL
